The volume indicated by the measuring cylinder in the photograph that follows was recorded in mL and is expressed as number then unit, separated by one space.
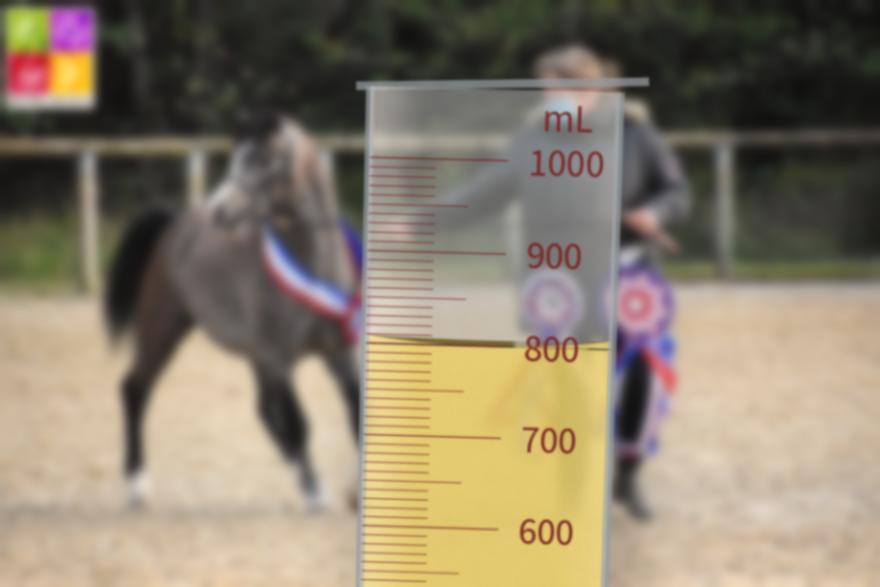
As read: 800 mL
